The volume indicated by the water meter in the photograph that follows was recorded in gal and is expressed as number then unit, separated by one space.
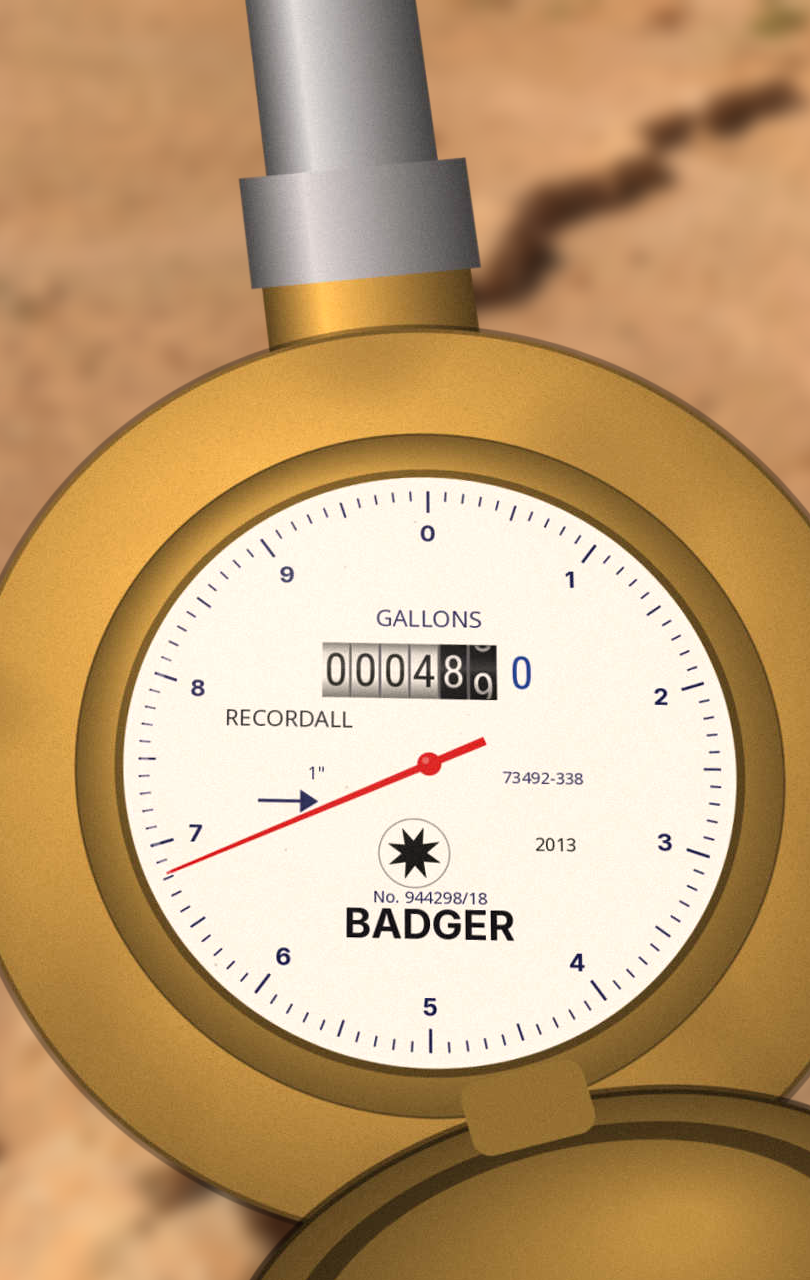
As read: 4886.8 gal
